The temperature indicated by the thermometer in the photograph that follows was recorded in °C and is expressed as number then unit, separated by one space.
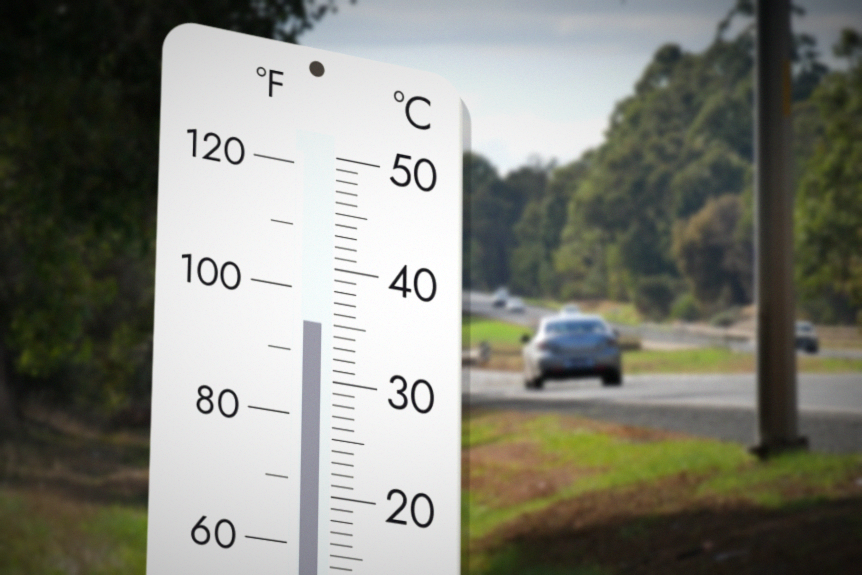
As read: 35 °C
